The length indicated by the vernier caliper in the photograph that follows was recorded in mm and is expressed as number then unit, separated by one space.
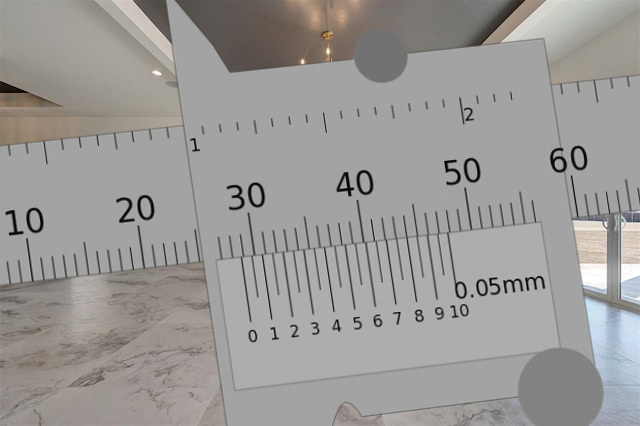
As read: 28.8 mm
